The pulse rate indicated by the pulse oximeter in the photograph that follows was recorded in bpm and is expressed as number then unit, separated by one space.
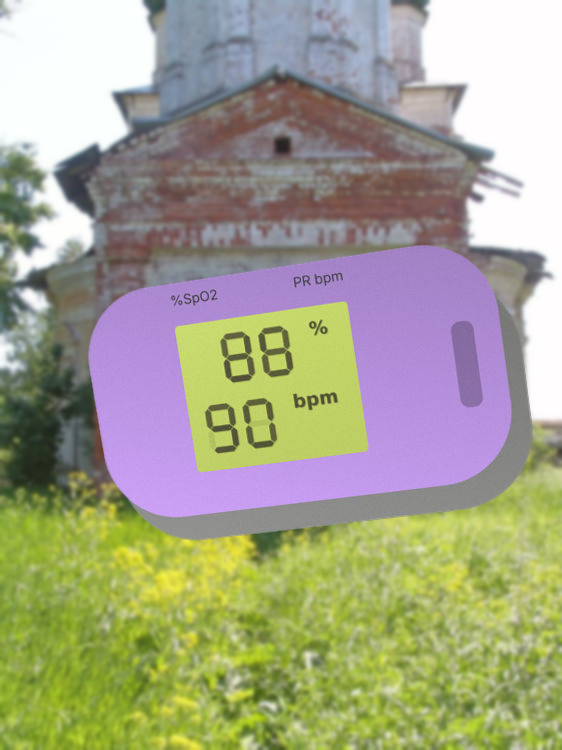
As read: 90 bpm
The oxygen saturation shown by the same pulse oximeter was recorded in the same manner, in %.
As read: 88 %
